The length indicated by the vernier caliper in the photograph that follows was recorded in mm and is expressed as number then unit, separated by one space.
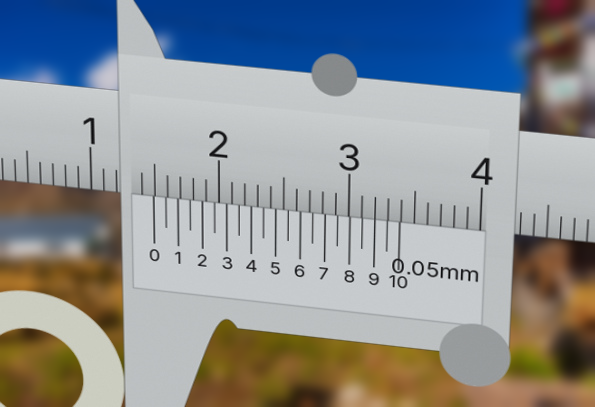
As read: 14.9 mm
